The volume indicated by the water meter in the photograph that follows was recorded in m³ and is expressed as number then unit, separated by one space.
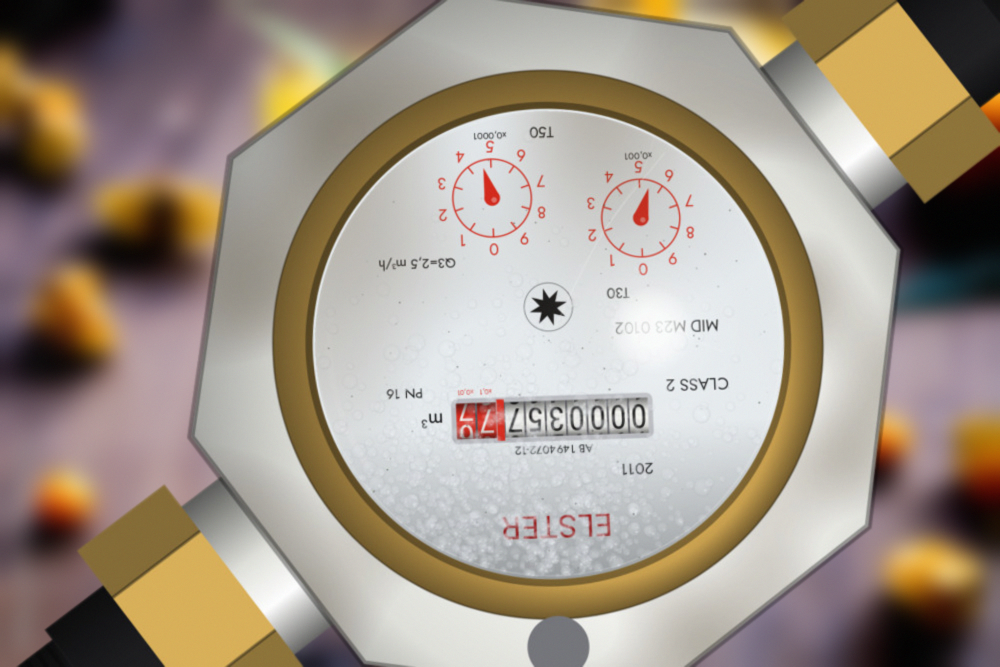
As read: 357.7654 m³
